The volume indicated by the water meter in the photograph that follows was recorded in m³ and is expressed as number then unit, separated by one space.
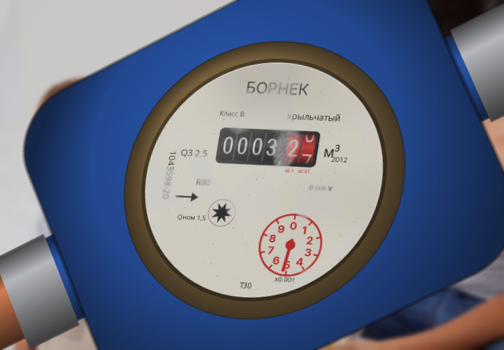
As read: 3.265 m³
